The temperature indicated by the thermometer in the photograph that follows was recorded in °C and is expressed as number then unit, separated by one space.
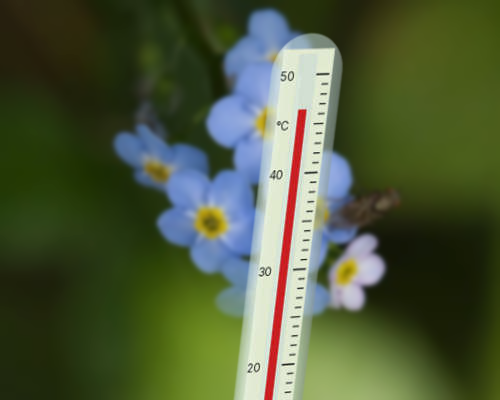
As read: 46.5 °C
